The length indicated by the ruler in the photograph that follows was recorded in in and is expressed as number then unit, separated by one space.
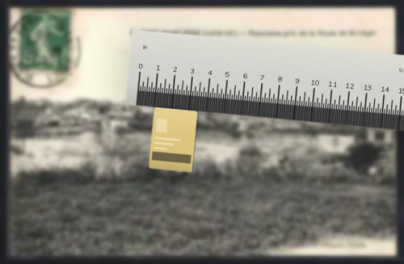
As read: 2.5 in
